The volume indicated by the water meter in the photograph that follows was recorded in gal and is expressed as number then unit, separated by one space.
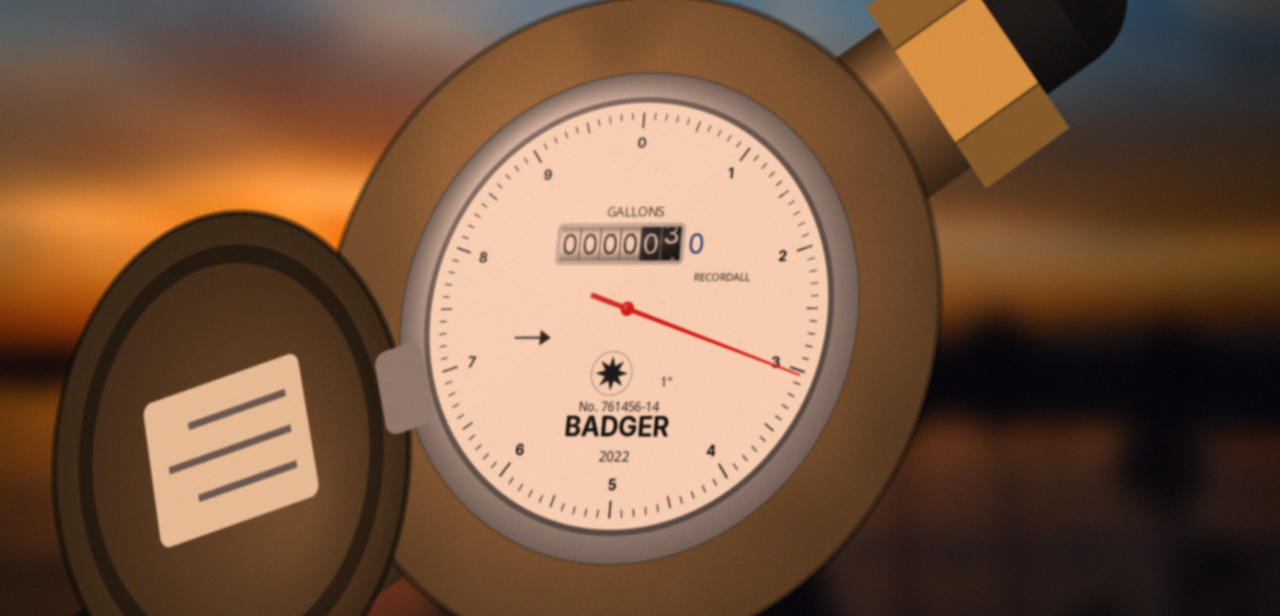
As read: 33.0 gal
